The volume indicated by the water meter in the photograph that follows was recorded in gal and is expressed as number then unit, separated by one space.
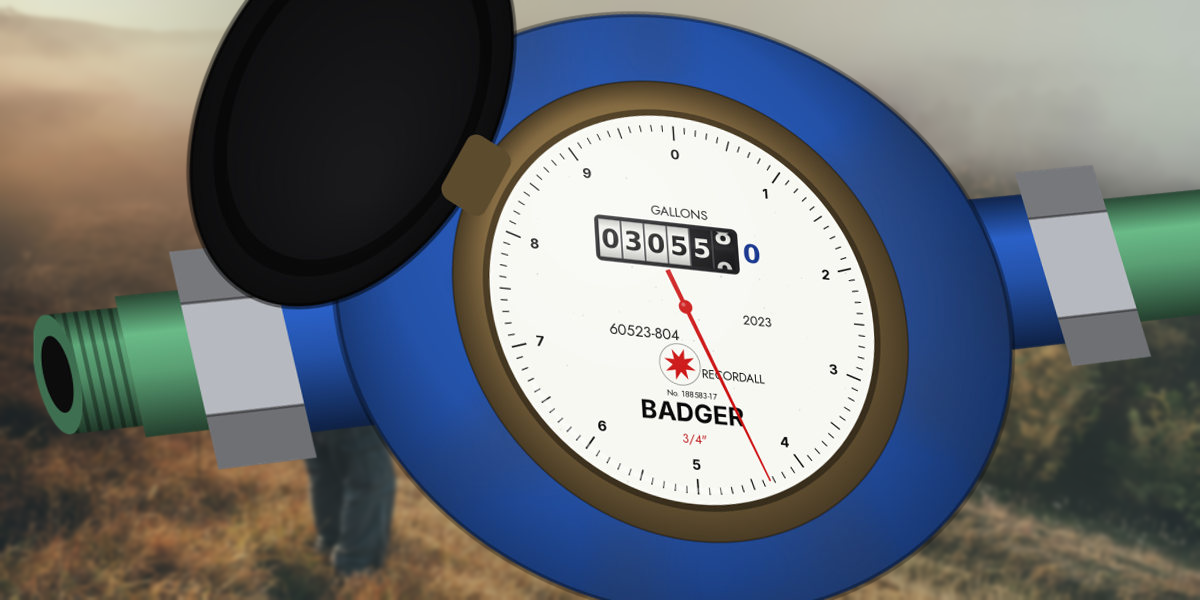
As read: 305584.3 gal
